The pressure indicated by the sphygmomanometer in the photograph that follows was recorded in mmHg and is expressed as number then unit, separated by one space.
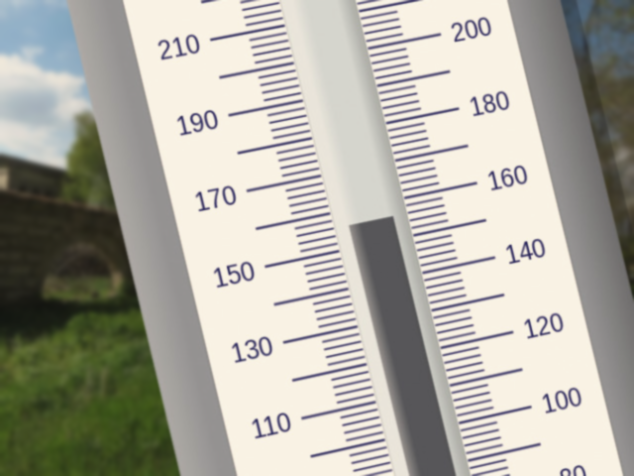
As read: 156 mmHg
